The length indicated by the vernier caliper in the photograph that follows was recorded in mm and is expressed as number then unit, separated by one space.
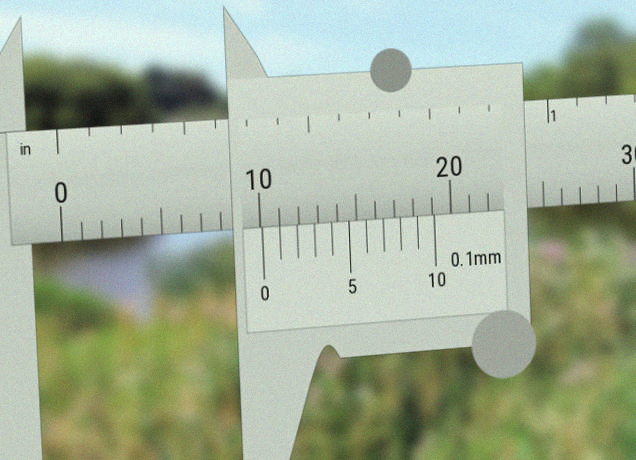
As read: 10.1 mm
